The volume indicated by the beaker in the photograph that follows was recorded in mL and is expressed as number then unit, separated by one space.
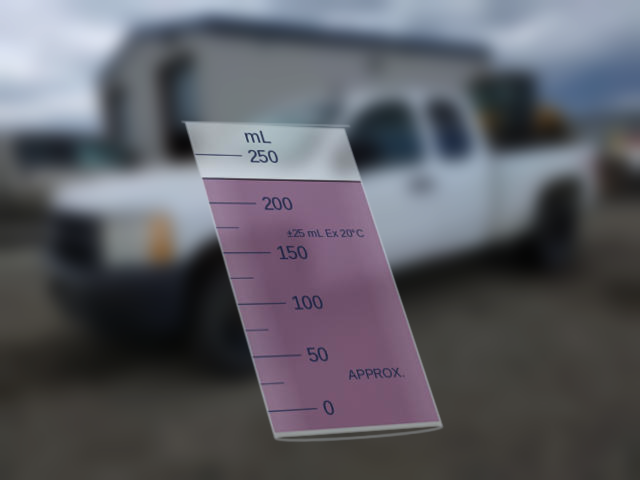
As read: 225 mL
